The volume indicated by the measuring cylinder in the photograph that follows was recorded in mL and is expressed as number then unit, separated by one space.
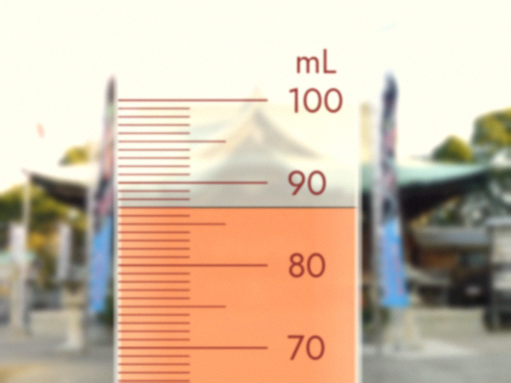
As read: 87 mL
